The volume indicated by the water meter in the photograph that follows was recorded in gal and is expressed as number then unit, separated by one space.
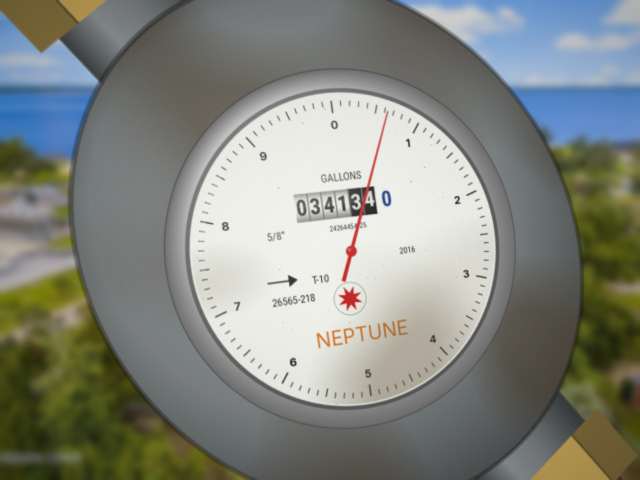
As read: 341340.6 gal
